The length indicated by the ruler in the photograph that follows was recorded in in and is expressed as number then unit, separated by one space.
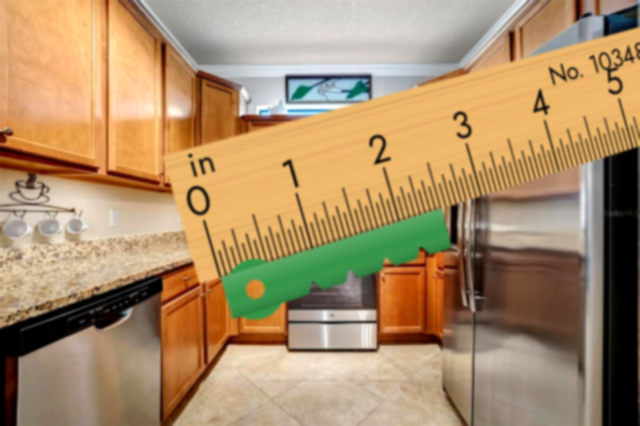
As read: 2.5 in
